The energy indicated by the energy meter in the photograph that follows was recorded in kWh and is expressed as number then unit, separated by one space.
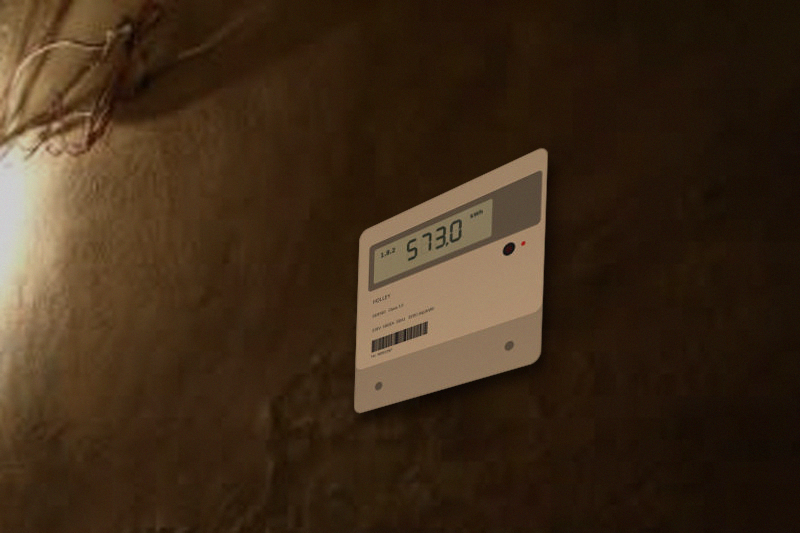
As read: 573.0 kWh
